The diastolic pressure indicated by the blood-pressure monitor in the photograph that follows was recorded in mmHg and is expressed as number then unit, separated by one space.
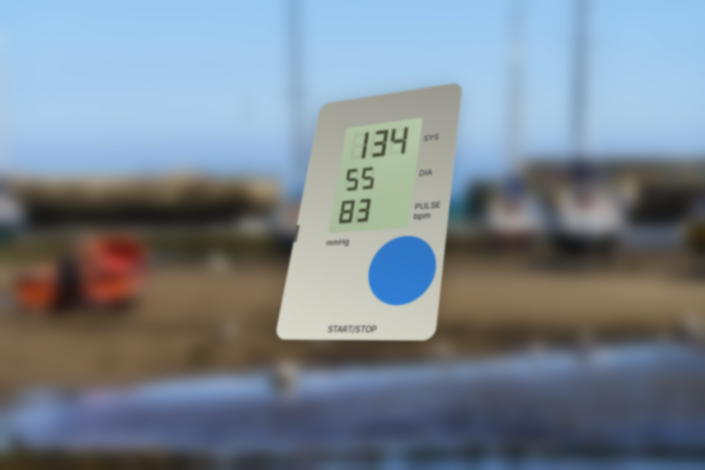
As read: 55 mmHg
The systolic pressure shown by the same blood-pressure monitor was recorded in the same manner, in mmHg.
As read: 134 mmHg
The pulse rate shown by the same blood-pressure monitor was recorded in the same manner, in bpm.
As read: 83 bpm
